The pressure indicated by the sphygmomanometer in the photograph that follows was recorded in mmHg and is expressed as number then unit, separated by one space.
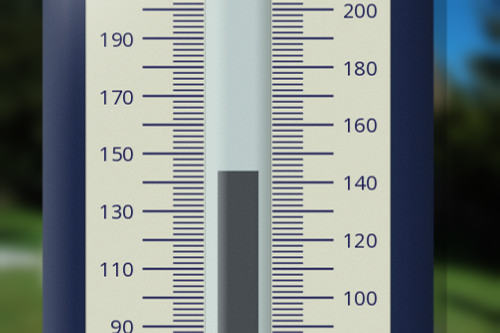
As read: 144 mmHg
